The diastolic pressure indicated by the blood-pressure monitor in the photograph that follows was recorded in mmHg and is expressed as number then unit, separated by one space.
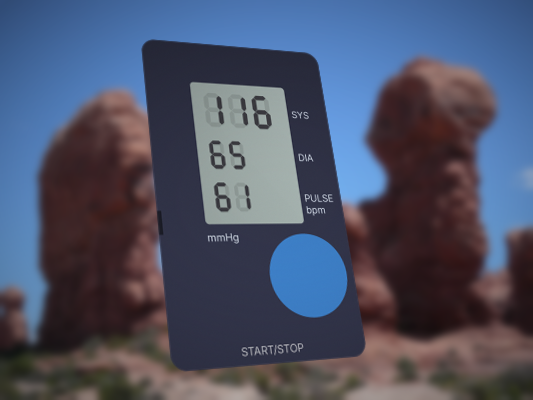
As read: 65 mmHg
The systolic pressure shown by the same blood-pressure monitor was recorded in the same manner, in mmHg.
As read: 116 mmHg
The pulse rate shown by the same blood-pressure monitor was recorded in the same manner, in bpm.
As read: 61 bpm
